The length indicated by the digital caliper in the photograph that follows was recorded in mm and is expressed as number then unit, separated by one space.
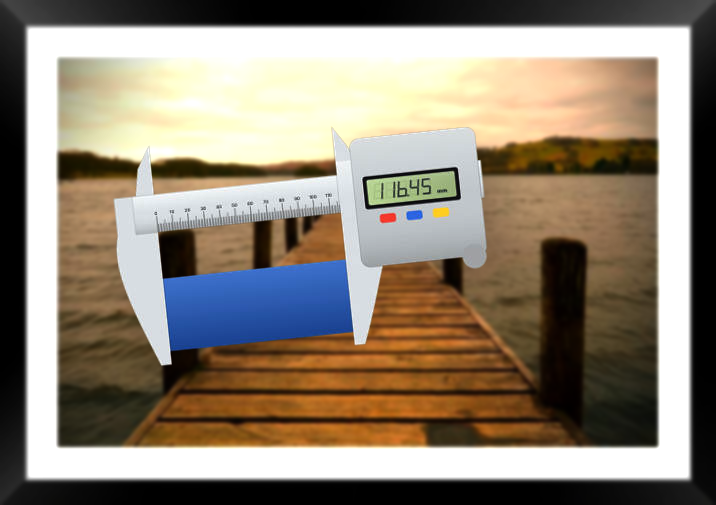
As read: 116.45 mm
